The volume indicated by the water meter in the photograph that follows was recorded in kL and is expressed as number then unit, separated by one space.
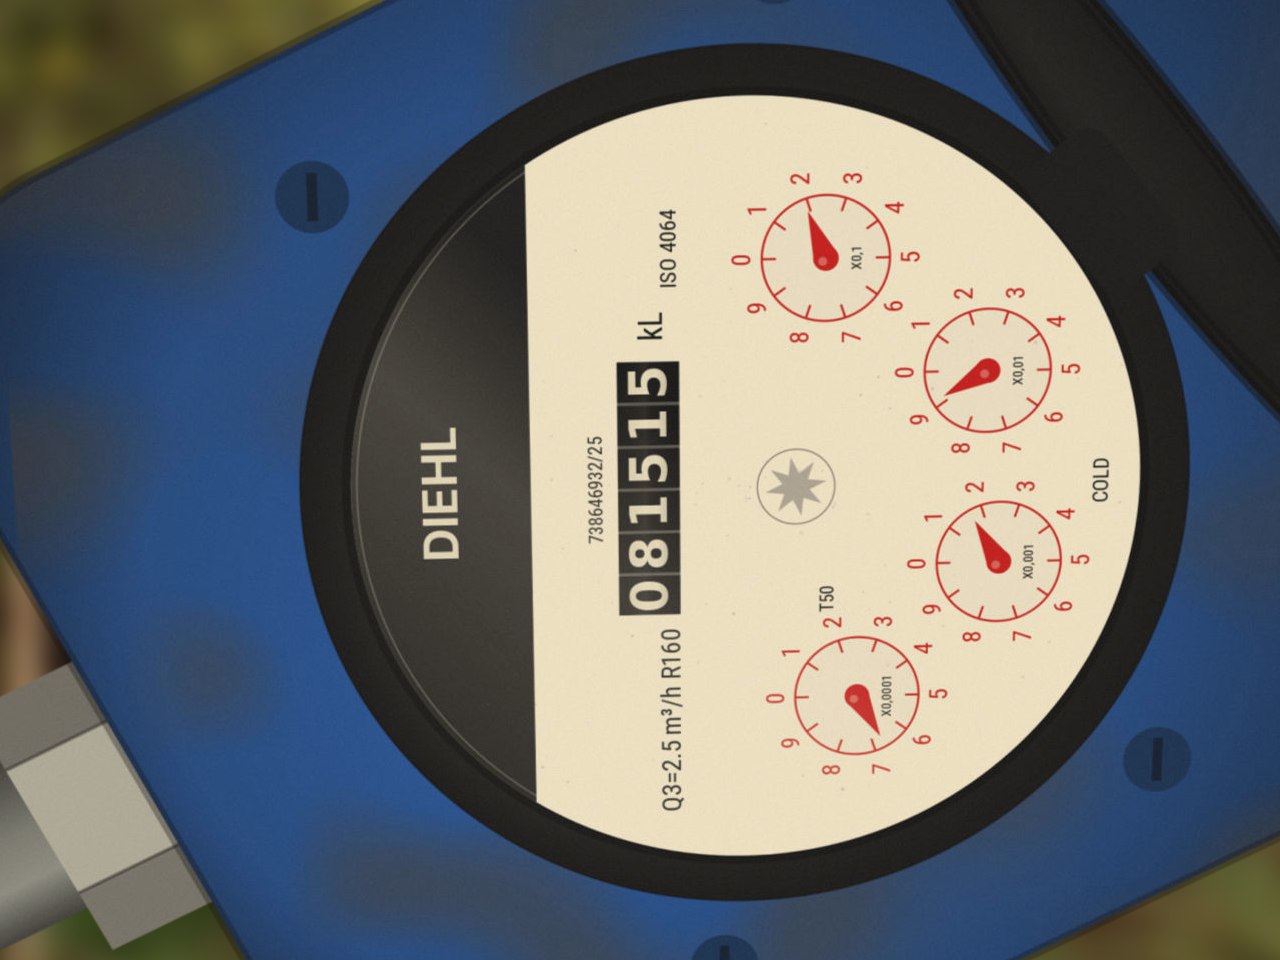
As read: 81515.1916 kL
